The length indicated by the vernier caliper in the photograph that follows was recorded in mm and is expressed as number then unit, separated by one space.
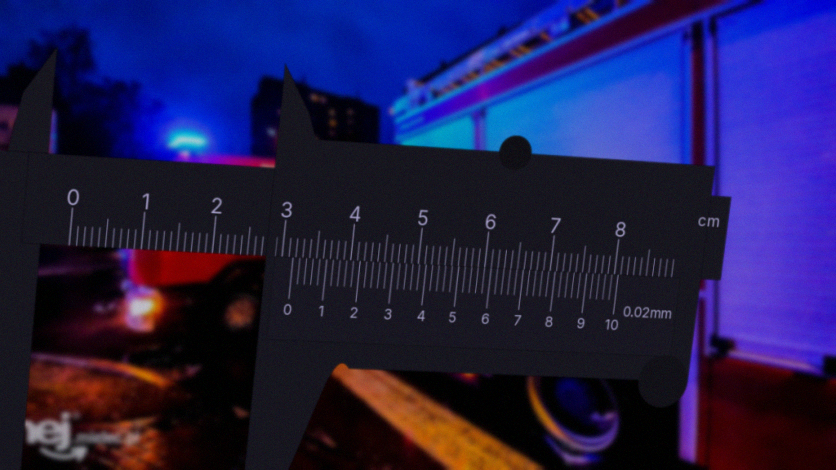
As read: 31.6 mm
